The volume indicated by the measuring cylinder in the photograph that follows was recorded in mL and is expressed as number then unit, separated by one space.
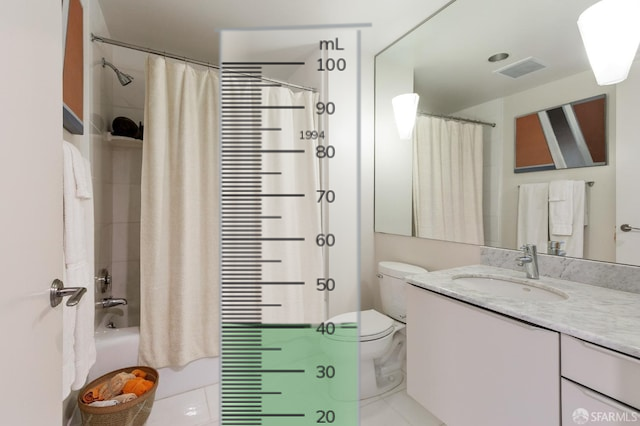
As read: 40 mL
